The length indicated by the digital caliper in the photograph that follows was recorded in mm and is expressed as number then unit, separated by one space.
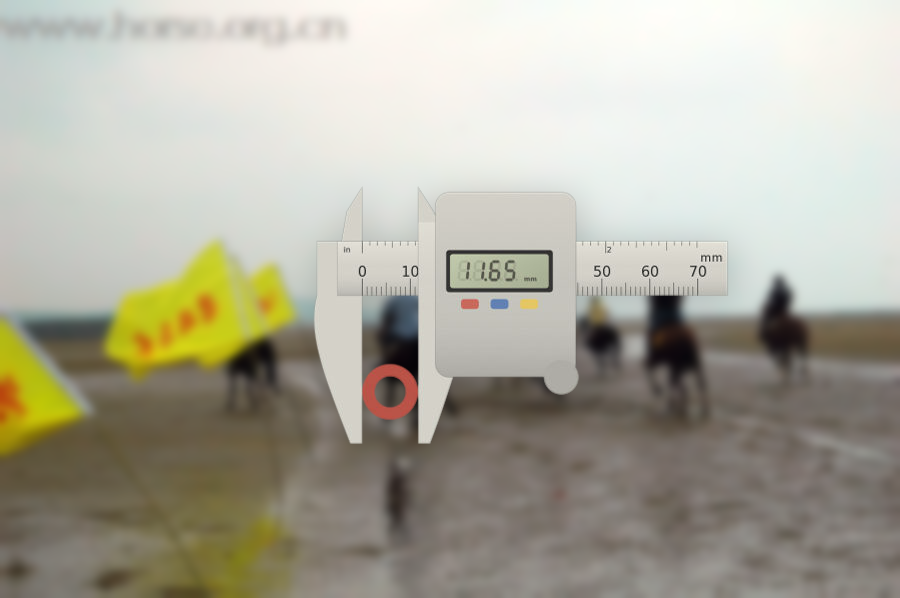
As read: 11.65 mm
